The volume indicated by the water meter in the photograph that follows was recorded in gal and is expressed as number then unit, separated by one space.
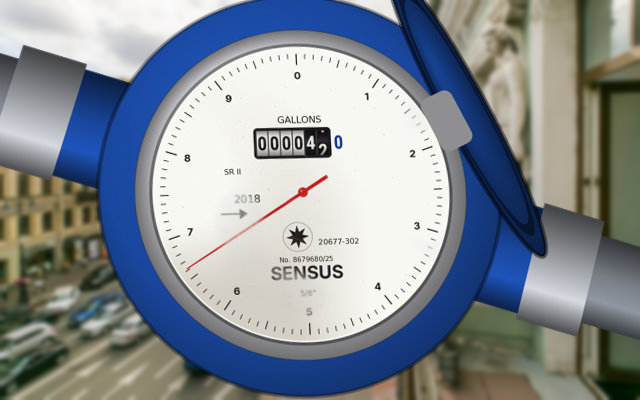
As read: 416.6 gal
